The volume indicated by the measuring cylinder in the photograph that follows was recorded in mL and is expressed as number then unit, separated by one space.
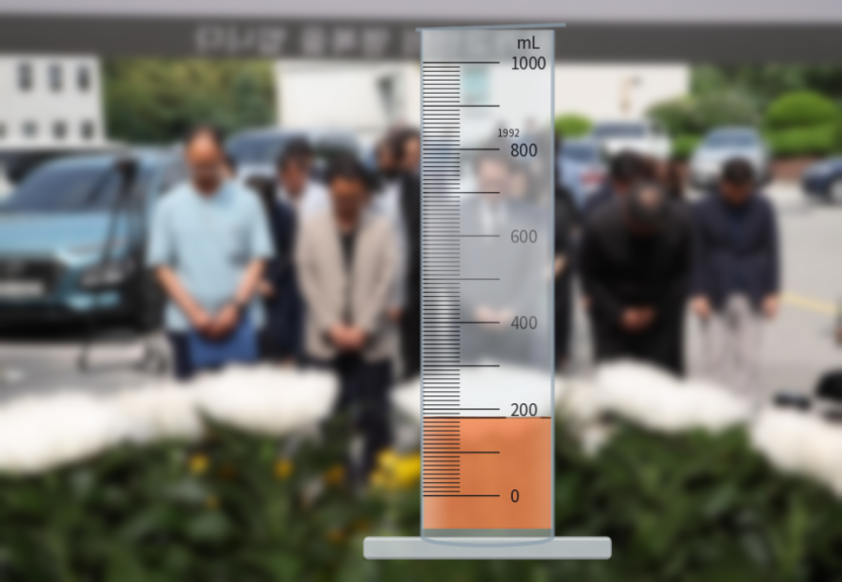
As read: 180 mL
